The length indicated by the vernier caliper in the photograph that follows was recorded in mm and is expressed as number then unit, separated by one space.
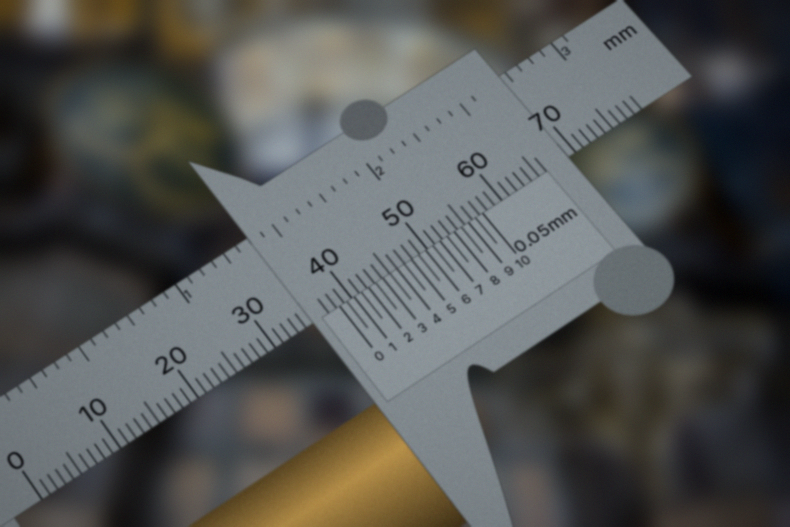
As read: 38.4 mm
